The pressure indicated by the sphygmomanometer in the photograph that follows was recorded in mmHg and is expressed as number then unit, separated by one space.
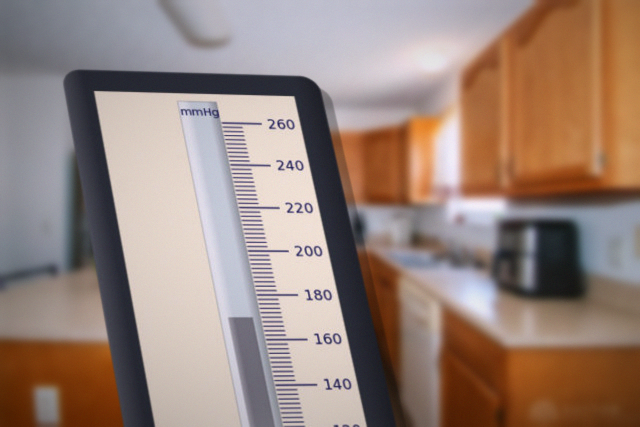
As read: 170 mmHg
